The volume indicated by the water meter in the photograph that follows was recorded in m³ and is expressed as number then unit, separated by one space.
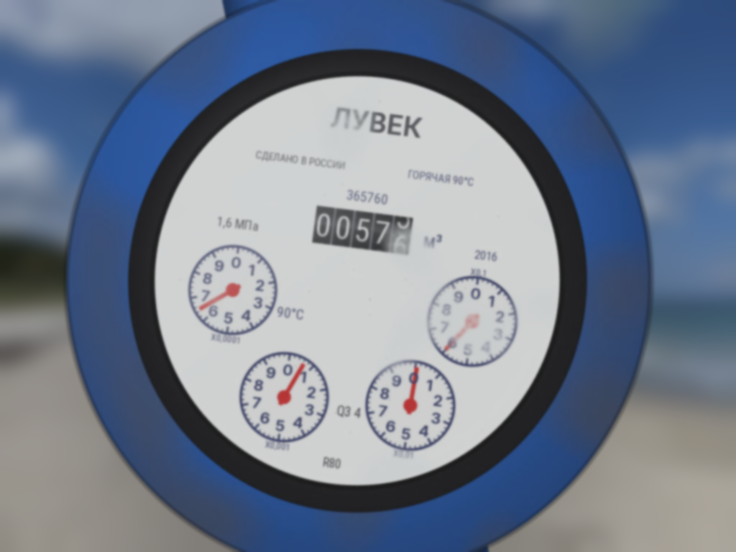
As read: 575.6006 m³
